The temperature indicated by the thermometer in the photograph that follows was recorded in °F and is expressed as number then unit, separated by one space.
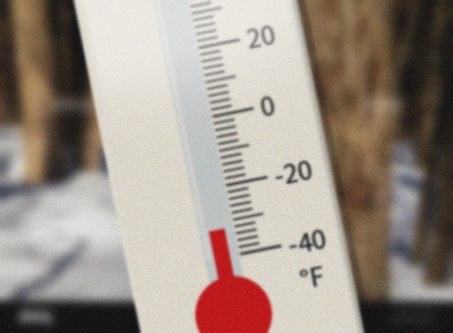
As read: -32 °F
